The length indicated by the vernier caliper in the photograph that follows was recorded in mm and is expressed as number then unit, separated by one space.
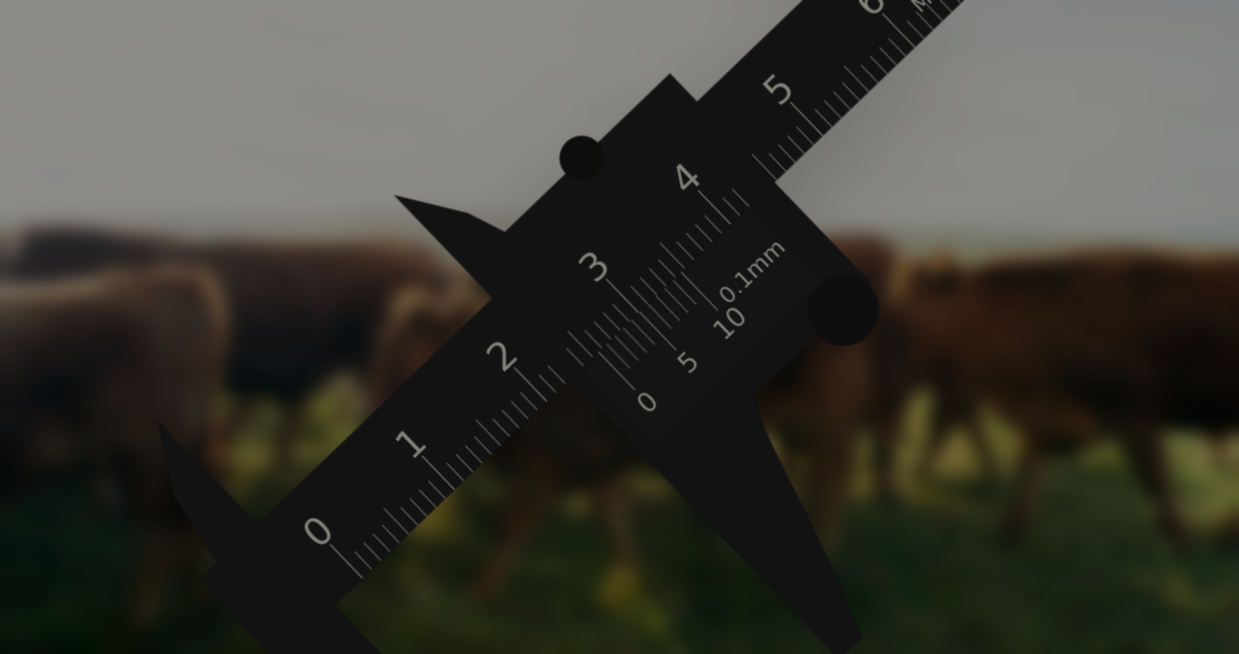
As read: 25.6 mm
